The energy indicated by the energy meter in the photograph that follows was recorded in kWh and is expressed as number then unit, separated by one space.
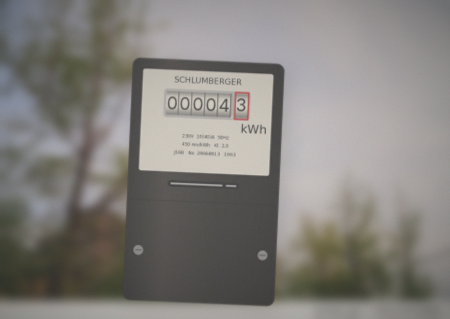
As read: 4.3 kWh
